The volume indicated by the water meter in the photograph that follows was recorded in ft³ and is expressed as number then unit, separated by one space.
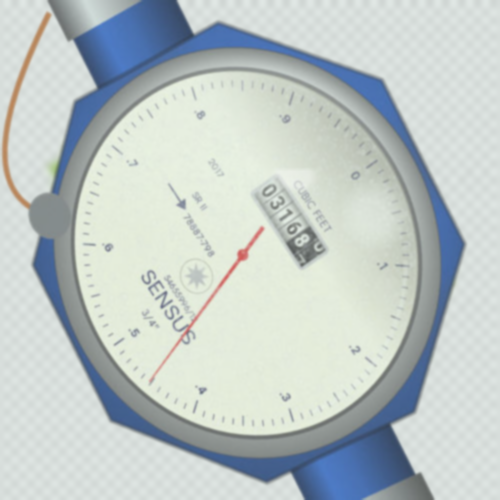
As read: 31686.45 ft³
